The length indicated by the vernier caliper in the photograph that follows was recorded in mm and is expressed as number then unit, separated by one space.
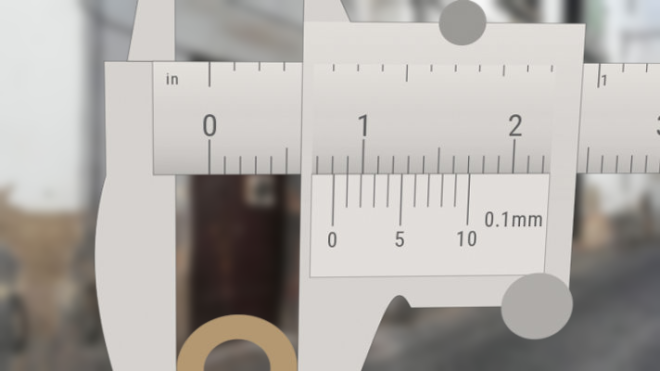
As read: 8.1 mm
